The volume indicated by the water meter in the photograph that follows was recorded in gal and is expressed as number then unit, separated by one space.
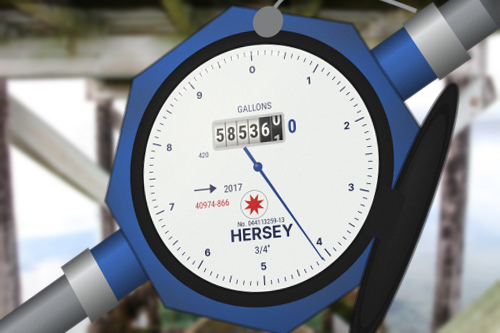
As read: 5853604.1 gal
